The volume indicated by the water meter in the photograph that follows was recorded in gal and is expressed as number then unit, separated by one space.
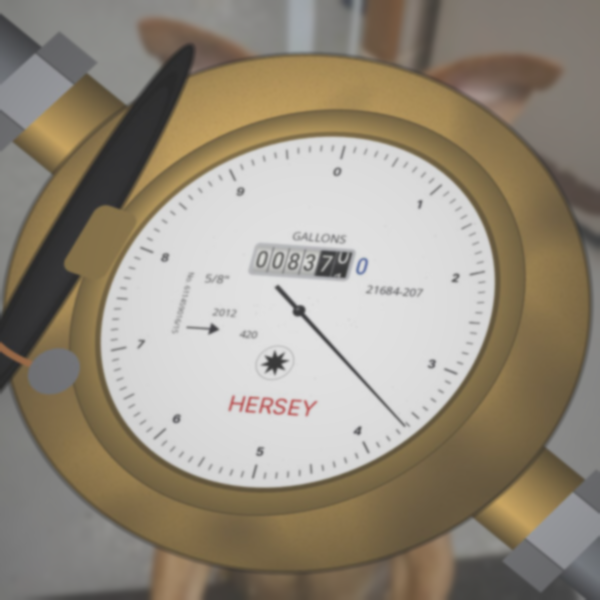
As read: 83703.6 gal
